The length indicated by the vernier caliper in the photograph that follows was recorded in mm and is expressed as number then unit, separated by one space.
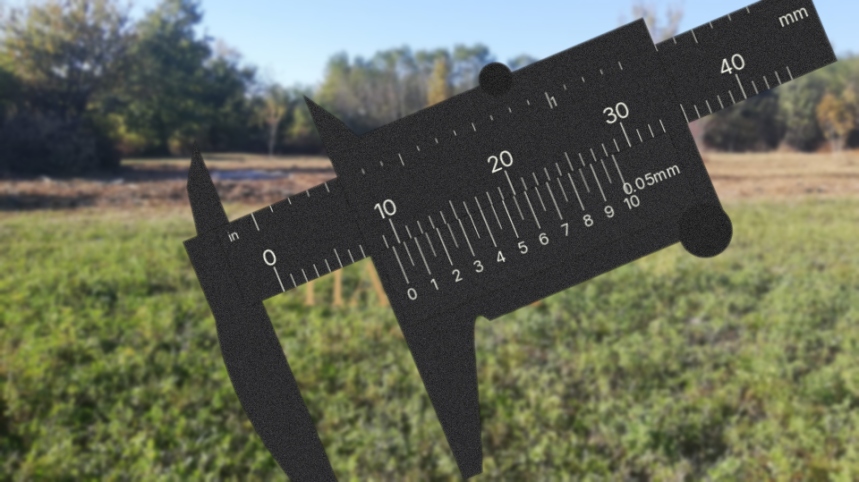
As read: 9.4 mm
